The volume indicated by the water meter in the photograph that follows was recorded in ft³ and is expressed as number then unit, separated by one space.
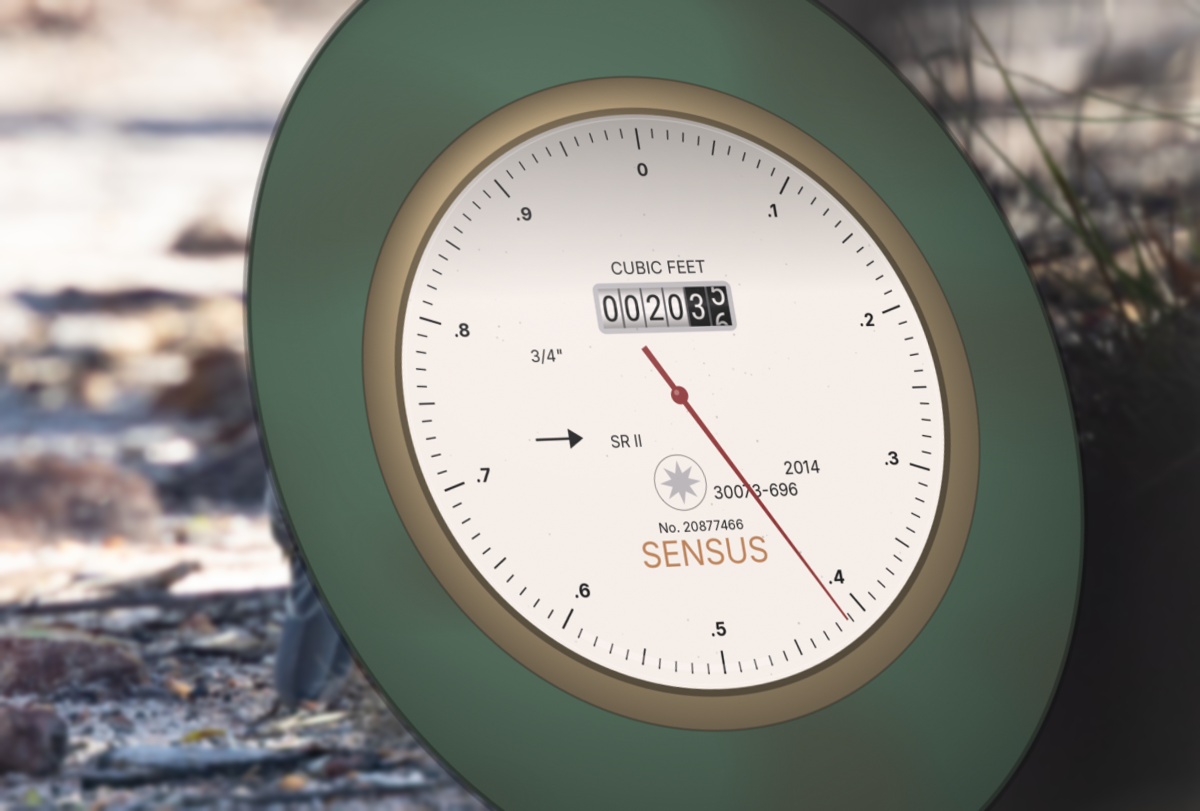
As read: 2035.41 ft³
